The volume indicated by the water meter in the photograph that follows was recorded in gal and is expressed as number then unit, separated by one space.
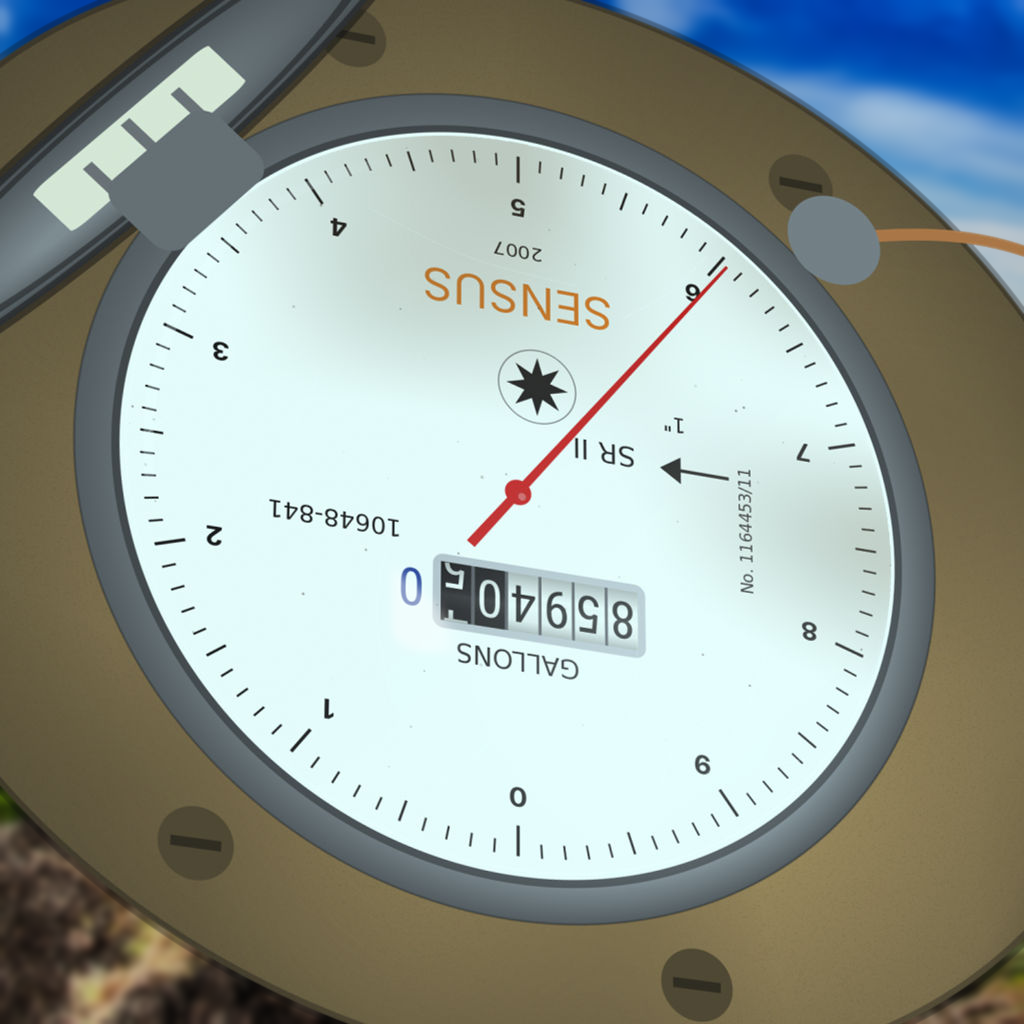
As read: 8594046.0 gal
